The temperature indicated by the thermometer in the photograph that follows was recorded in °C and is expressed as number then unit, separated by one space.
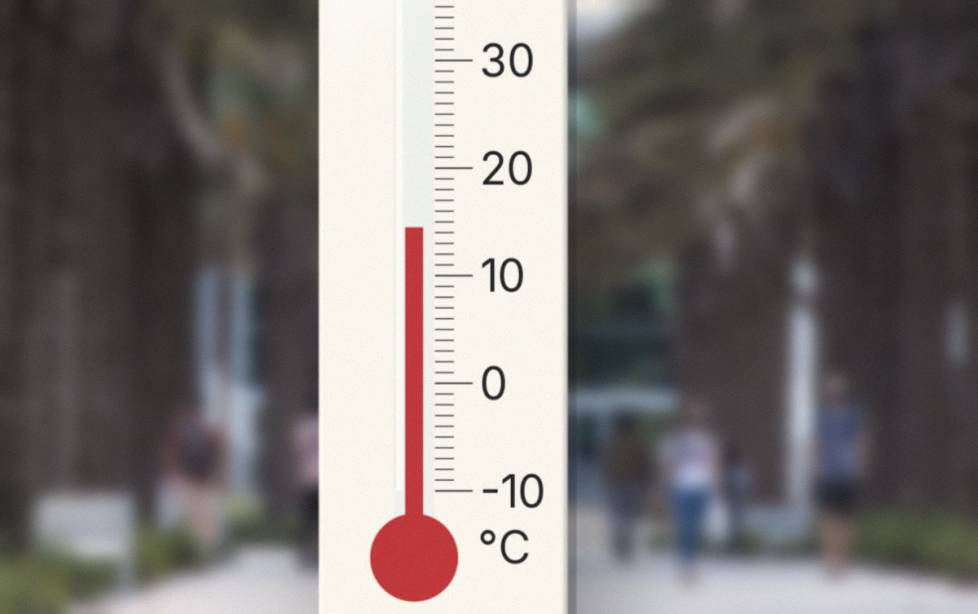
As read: 14.5 °C
